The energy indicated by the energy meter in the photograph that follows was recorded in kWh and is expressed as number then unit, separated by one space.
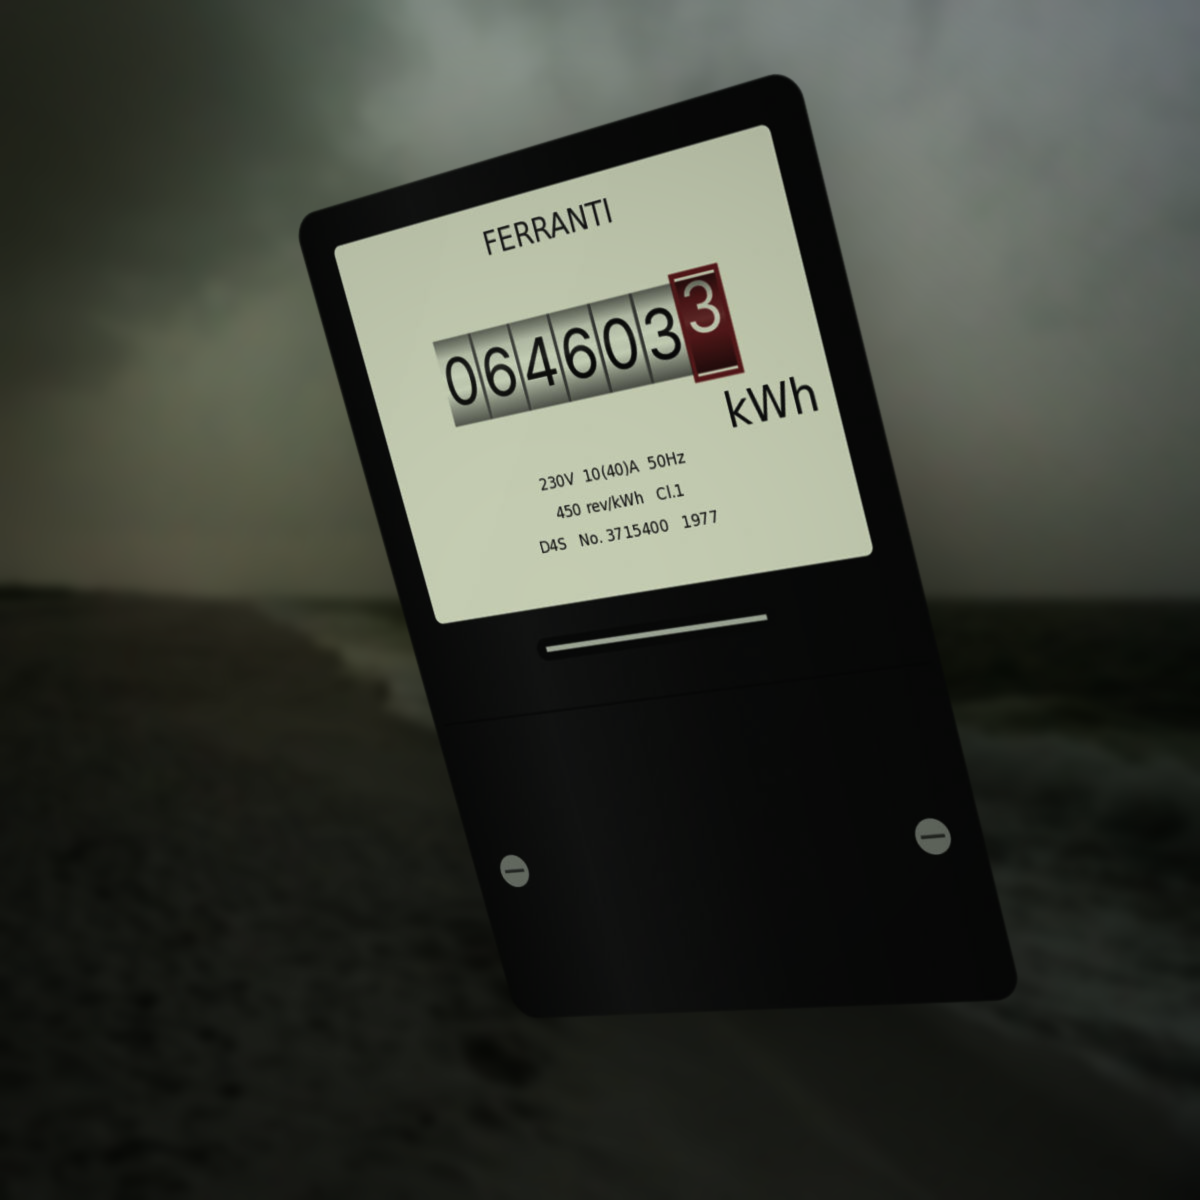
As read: 64603.3 kWh
